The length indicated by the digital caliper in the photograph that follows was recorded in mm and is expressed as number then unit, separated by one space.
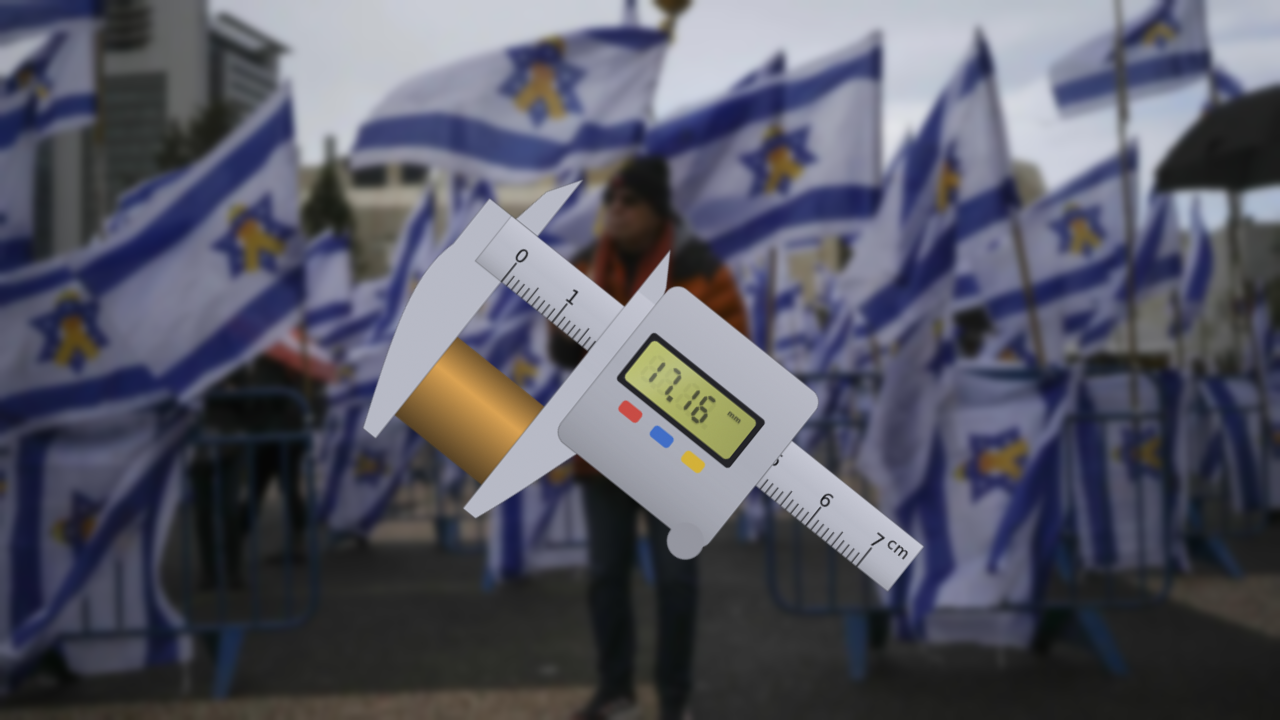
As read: 17.16 mm
